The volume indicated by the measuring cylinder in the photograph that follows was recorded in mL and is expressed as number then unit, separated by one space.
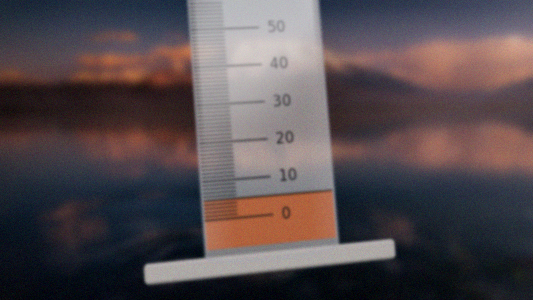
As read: 5 mL
